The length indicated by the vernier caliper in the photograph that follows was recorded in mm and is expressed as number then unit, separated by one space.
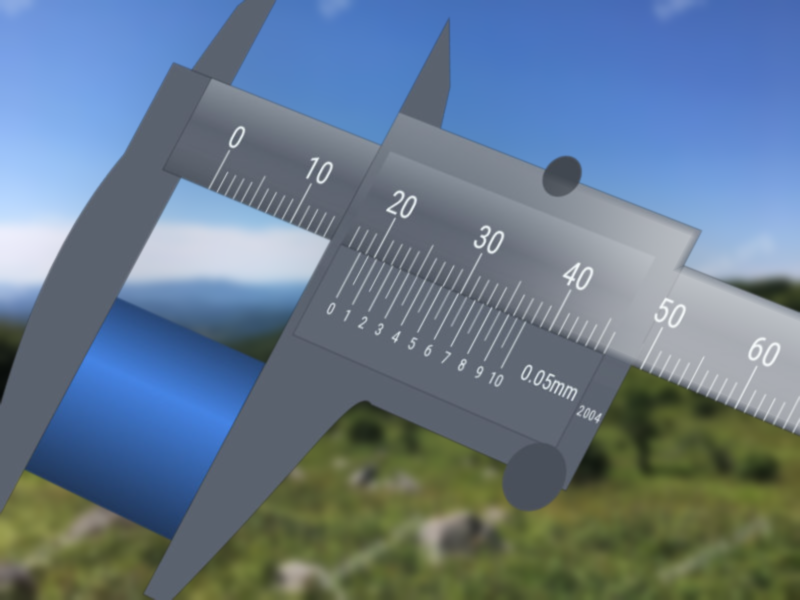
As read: 18.4 mm
